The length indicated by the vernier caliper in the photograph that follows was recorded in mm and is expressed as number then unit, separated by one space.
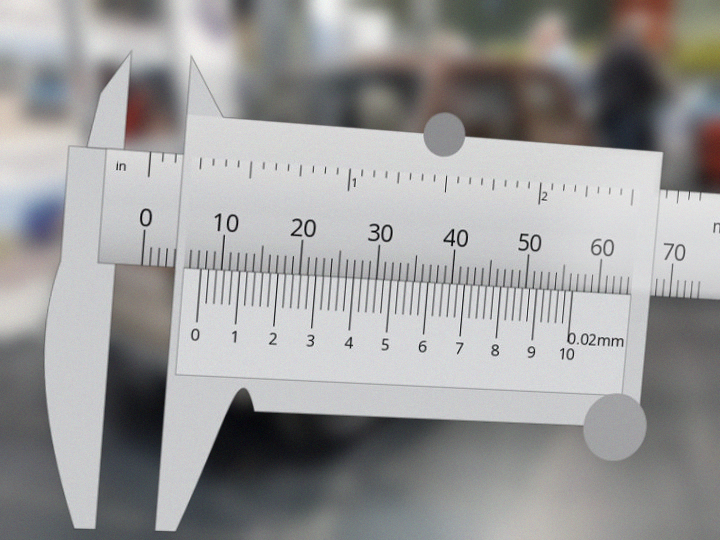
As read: 7.4 mm
